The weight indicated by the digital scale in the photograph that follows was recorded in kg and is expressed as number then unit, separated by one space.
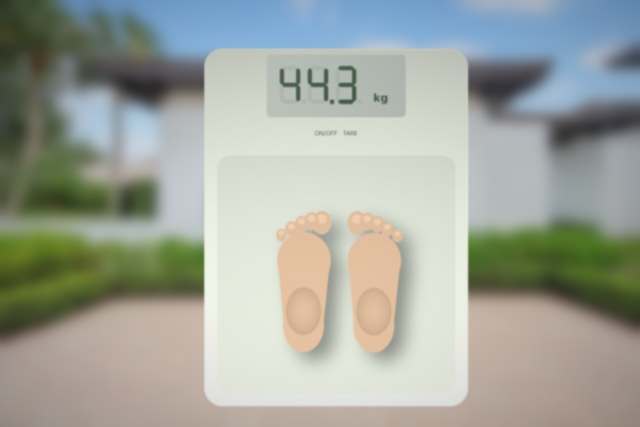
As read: 44.3 kg
